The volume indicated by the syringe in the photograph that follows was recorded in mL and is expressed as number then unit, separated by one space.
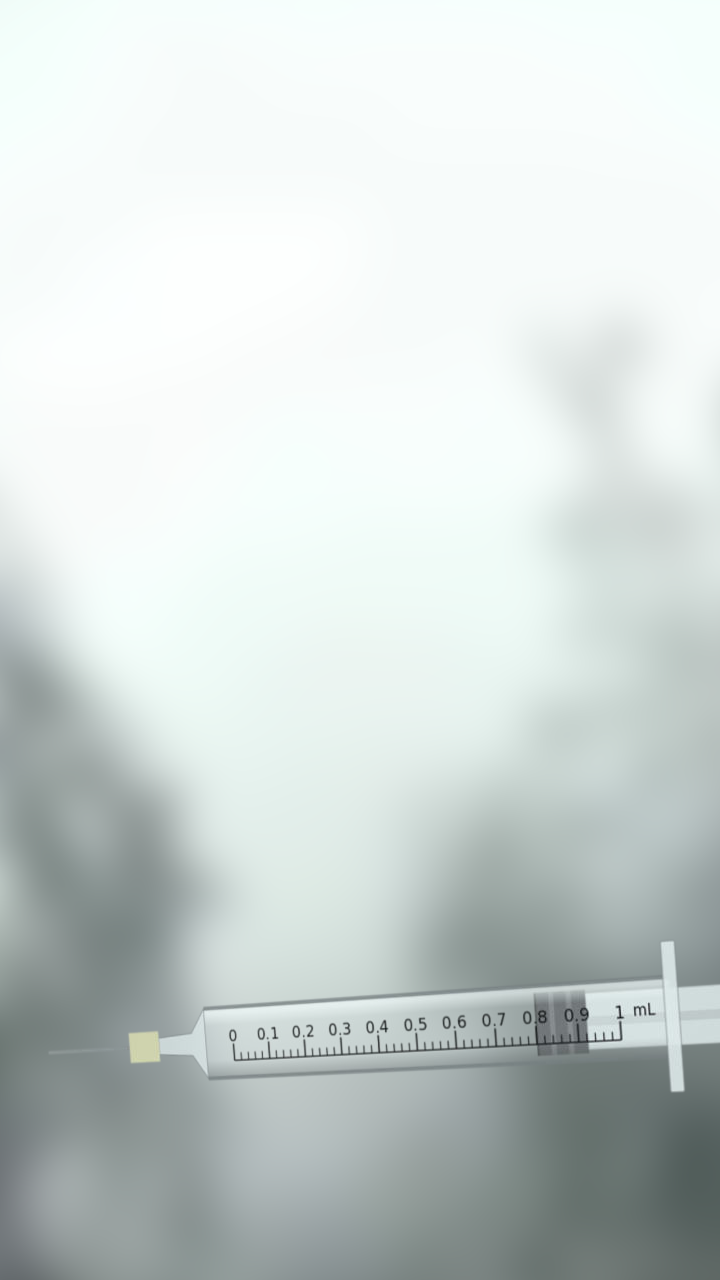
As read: 0.8 mL
